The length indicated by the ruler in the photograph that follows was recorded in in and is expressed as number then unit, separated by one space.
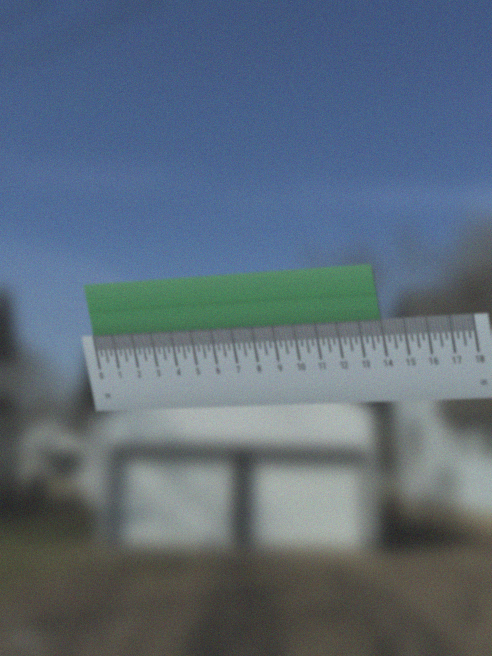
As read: 14 in
